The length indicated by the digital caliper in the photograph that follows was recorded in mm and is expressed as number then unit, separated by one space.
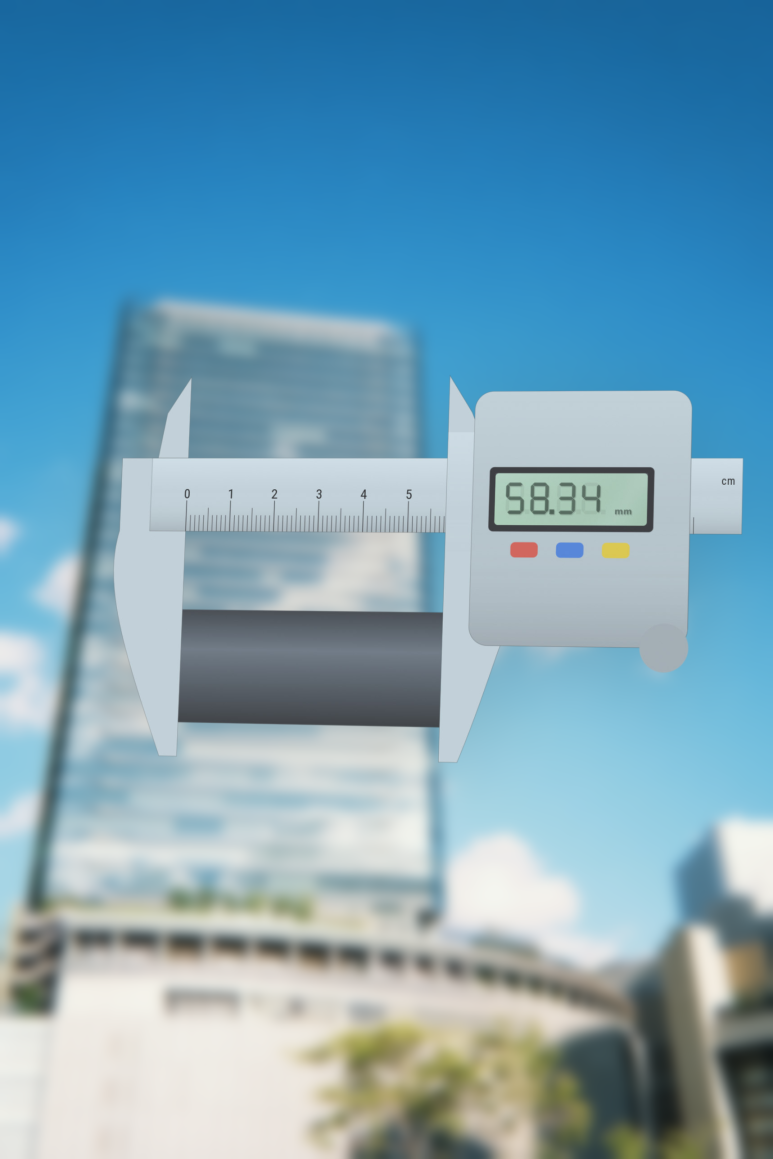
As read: 58.34 mm
